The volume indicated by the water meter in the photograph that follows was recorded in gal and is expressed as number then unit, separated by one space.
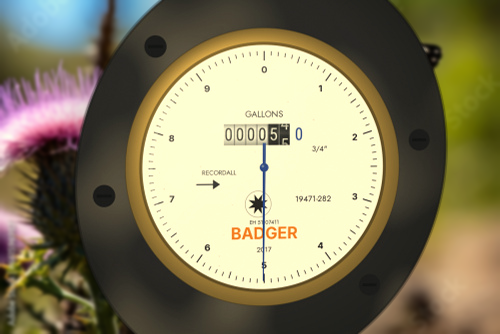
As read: 545.0 gal
